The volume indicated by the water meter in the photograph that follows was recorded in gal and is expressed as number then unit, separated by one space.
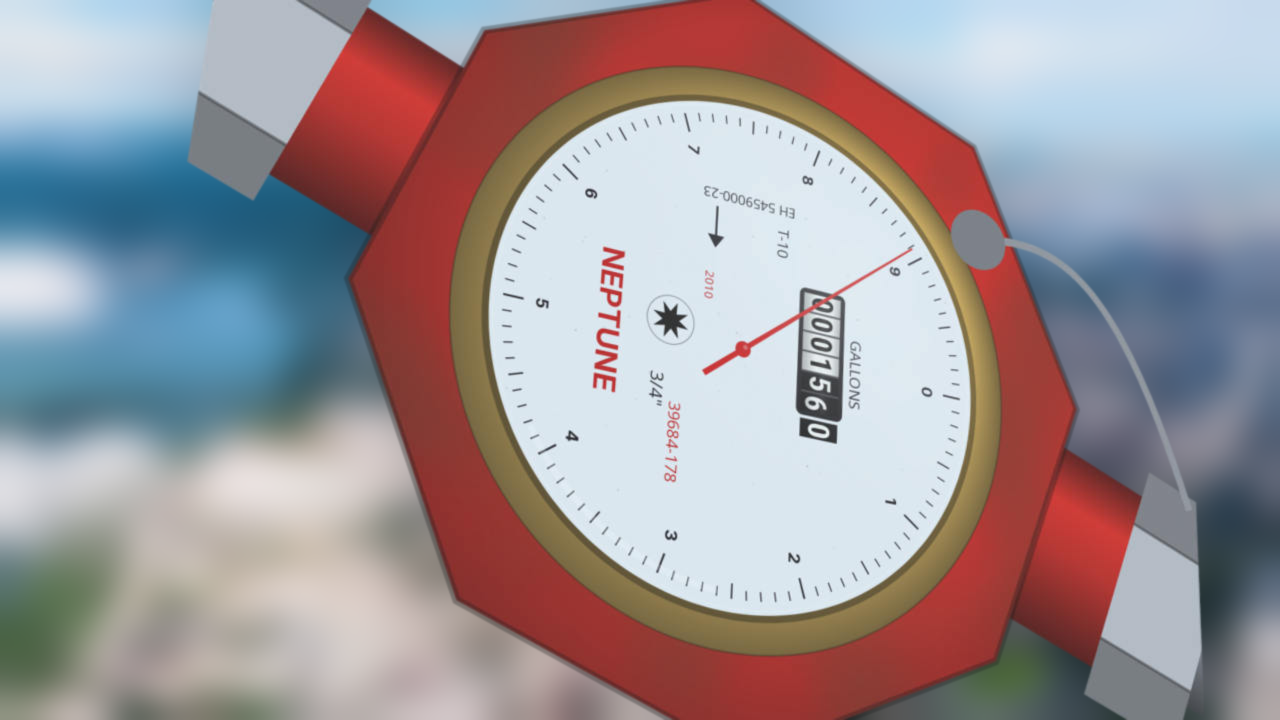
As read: 1558.9 gal
